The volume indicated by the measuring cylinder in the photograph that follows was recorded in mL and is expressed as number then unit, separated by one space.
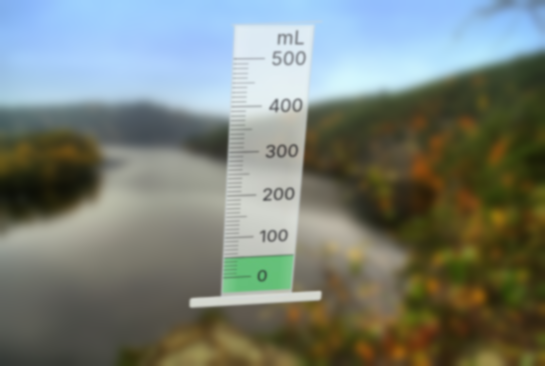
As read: 50 mL
